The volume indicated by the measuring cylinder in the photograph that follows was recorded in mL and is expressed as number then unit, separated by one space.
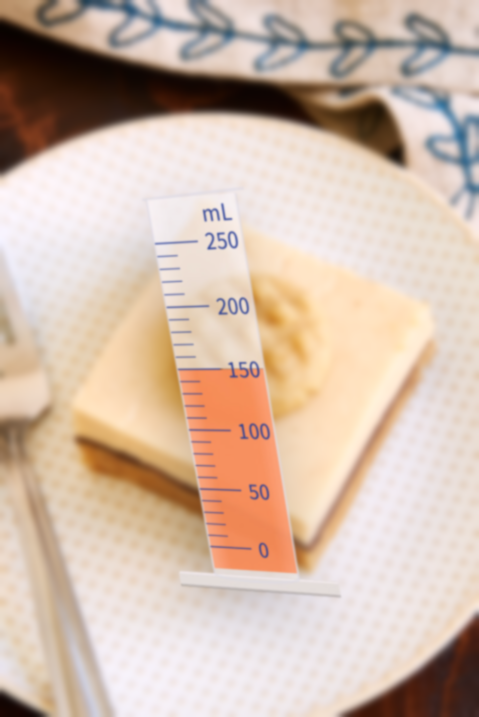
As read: 150 mL
